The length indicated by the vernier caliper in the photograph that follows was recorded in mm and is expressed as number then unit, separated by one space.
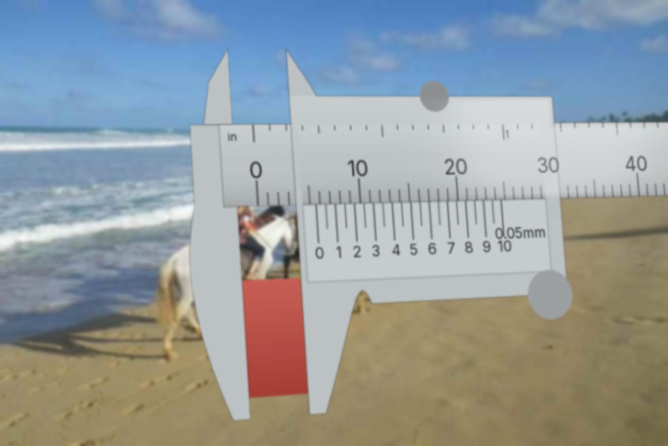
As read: 5.6 mm
